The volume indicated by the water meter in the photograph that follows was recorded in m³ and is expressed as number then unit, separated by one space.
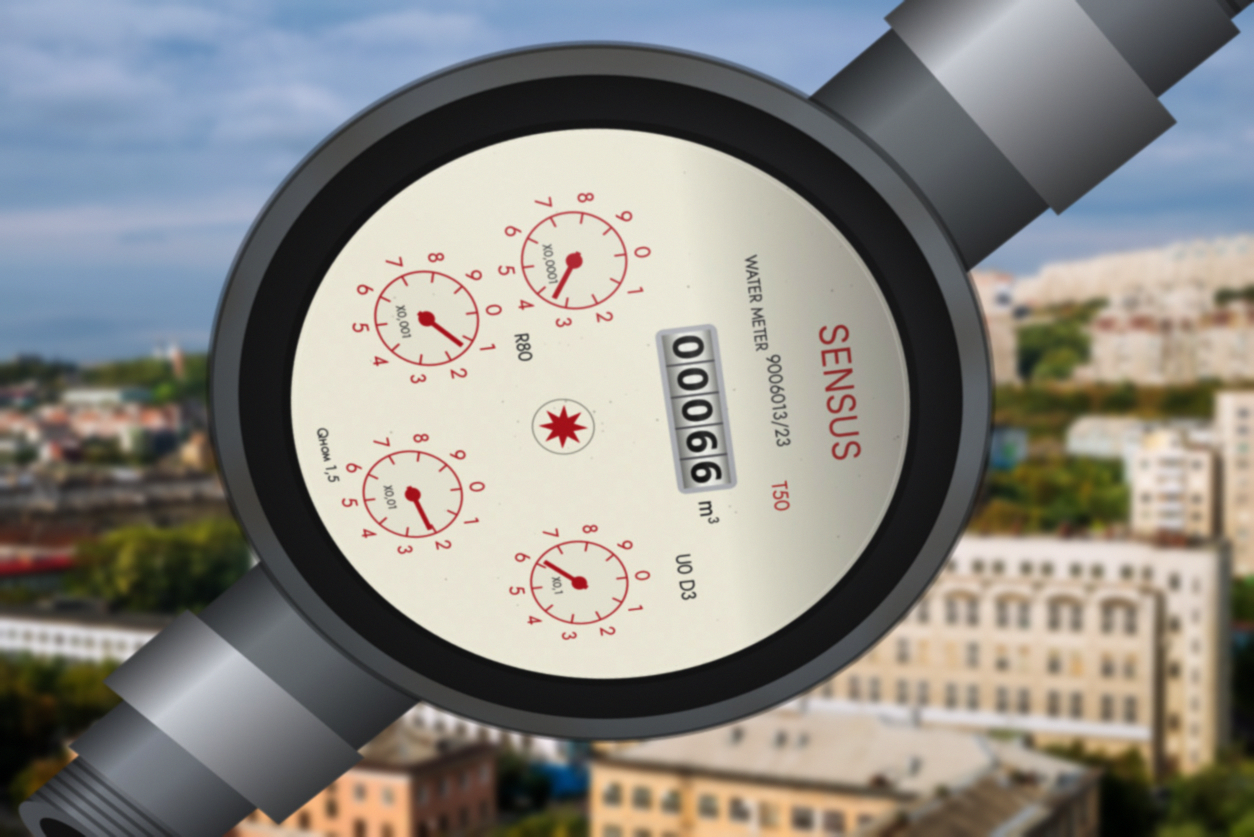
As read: 66.6213 m³
